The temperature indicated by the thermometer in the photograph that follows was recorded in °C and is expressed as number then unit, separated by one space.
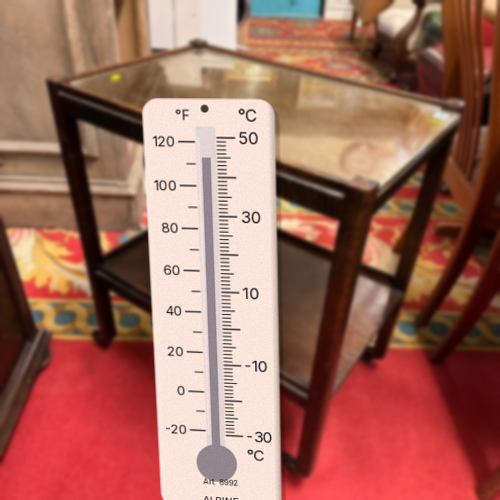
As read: 45 °C
